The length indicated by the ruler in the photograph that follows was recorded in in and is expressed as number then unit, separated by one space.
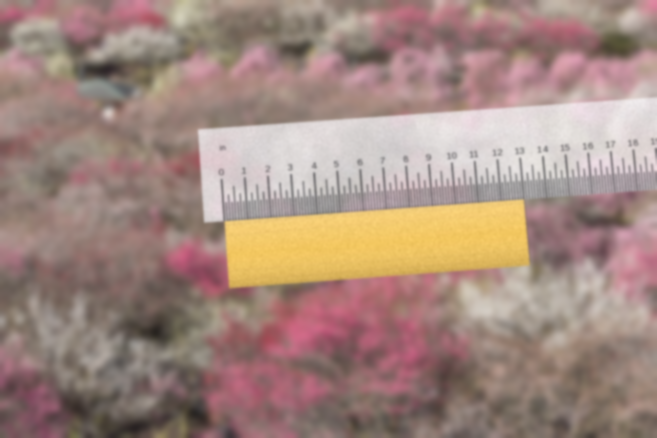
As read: 13 in
